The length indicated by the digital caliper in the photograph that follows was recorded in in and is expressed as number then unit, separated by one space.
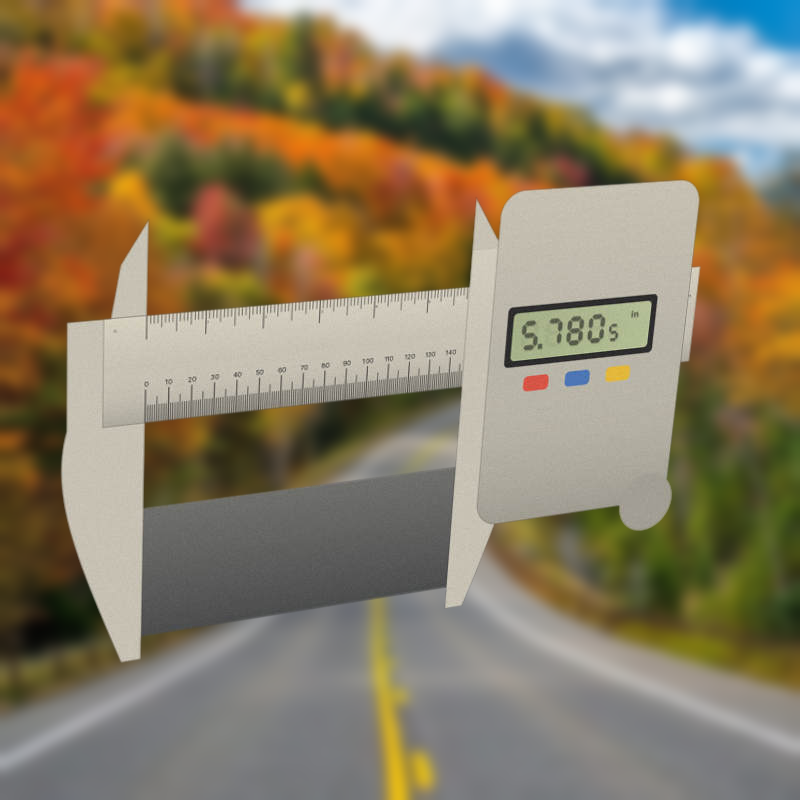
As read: 5.7805 in
